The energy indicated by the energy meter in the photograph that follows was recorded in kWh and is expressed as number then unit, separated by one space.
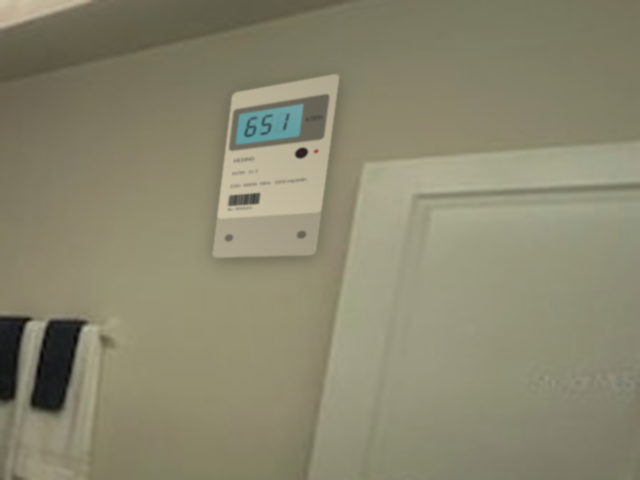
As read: 651 kWh
